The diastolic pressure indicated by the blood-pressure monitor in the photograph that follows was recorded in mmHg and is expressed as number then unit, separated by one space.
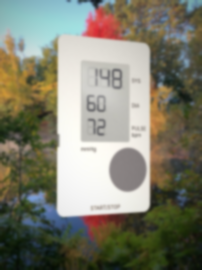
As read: 60 mmHg
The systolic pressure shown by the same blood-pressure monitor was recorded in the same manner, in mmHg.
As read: 148 mmHg
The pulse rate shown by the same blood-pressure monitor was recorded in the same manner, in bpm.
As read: 72 bpm
